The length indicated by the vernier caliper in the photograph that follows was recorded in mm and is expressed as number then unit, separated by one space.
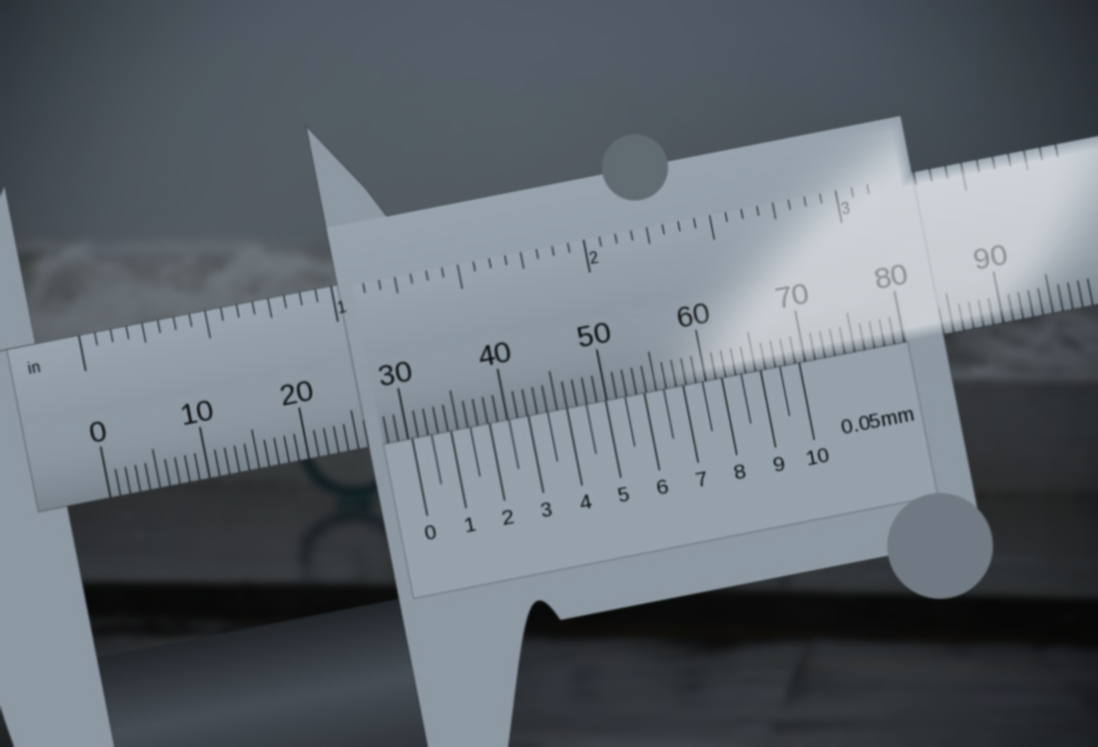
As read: 30.4 mm
